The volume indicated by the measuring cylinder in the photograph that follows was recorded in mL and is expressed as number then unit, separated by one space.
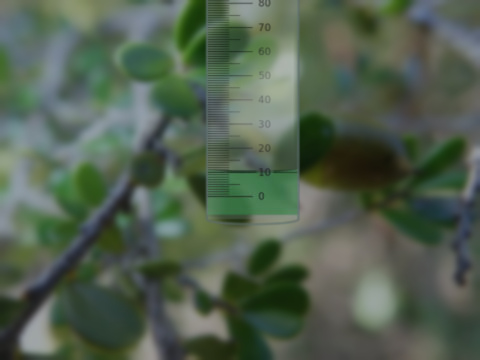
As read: 10 mL
